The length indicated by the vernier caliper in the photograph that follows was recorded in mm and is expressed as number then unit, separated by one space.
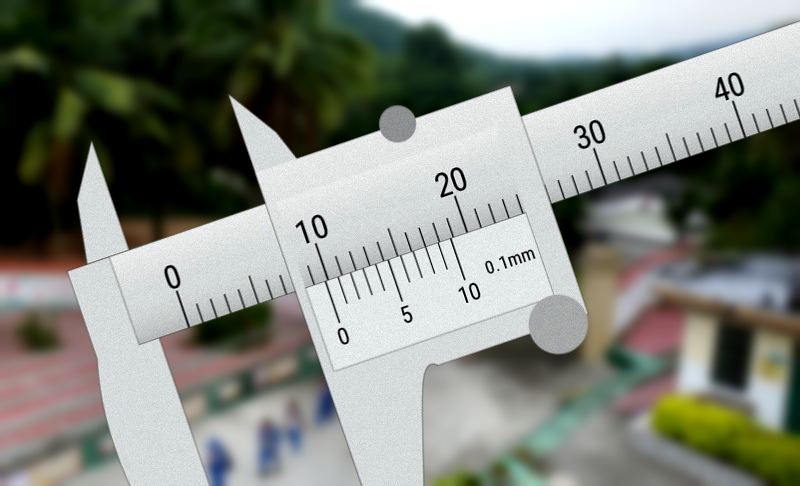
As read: 9.8 mm
